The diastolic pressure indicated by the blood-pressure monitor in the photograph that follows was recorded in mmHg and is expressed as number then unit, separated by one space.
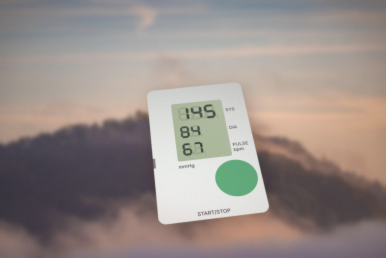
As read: 84 mmHg
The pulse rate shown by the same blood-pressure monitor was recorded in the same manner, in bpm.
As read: 67 bpm
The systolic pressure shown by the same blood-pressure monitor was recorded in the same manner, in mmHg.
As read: 145 mmHg
